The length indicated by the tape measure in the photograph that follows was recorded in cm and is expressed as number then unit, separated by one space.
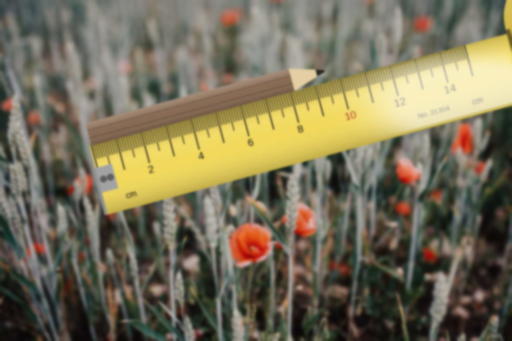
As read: 9.5 cm
